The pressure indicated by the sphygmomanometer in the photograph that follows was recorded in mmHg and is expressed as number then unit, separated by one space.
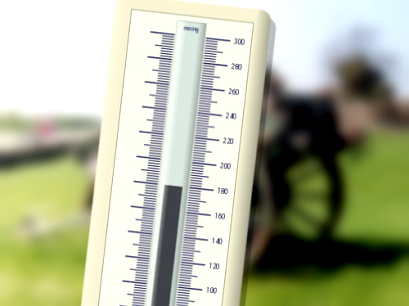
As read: 180 mmHg
